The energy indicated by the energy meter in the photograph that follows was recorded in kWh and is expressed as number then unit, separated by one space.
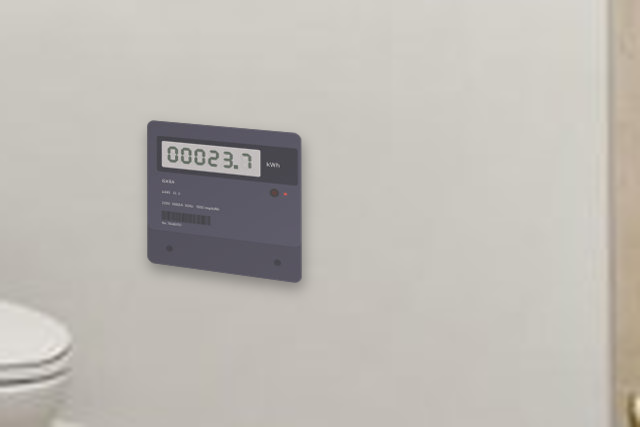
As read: 23.7 kWh
